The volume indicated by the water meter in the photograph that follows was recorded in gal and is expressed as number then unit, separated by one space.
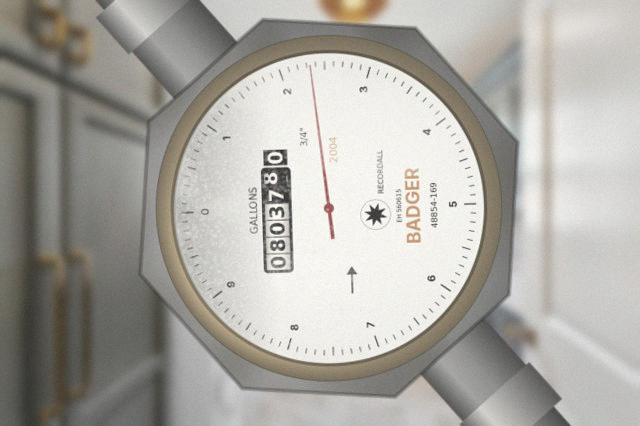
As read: 803782.3 gal
